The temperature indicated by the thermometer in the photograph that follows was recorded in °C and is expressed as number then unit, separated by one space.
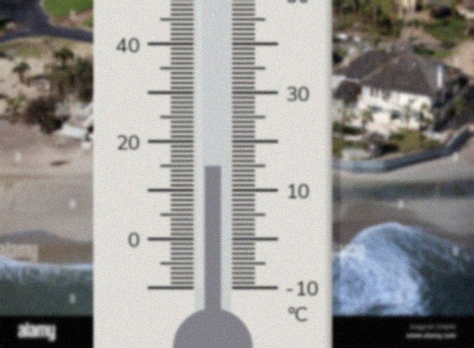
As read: 15 °C
